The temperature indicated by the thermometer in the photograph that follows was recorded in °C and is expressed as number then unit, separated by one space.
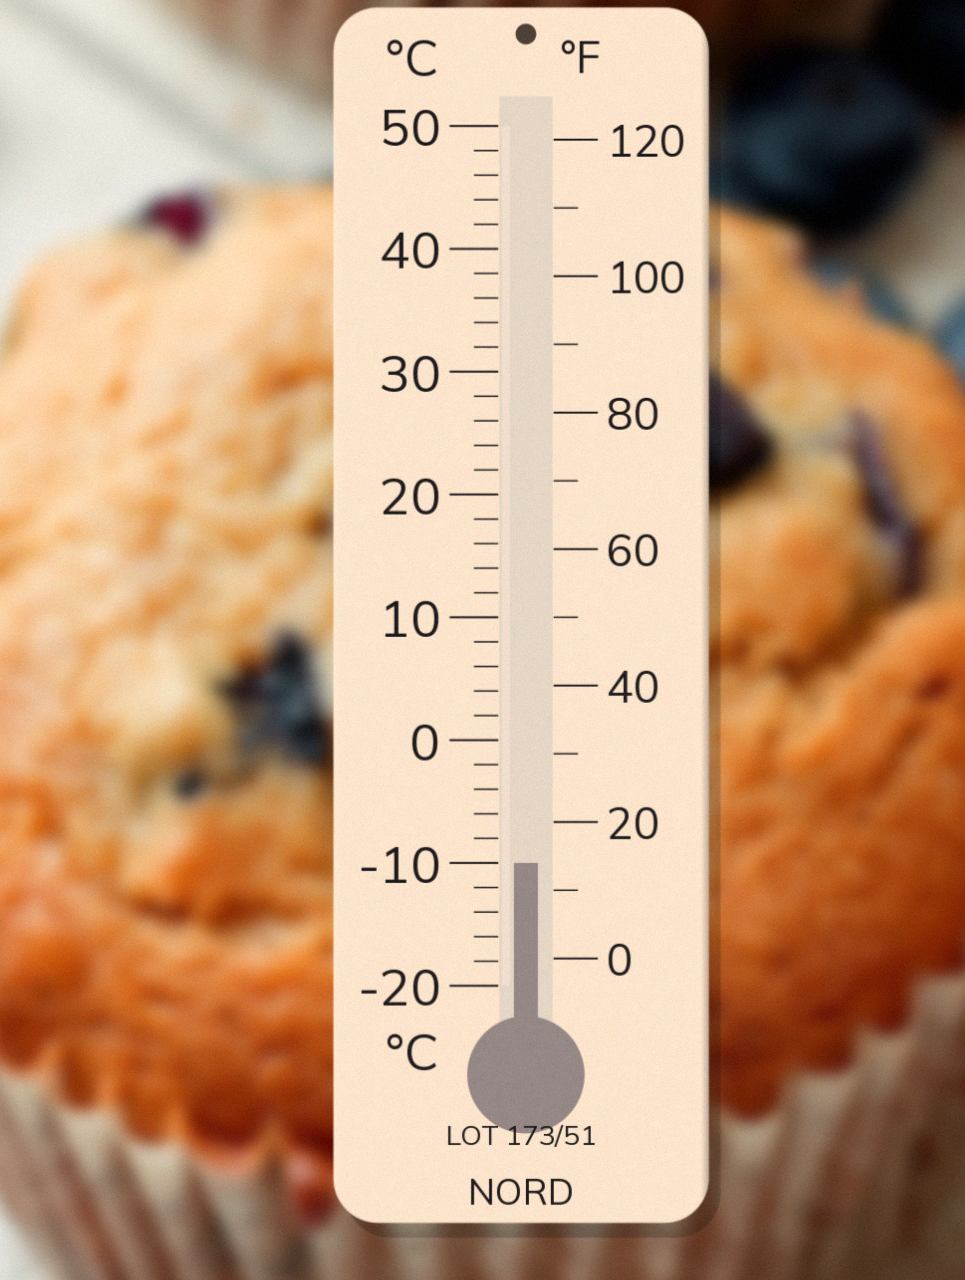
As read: -10 °C
